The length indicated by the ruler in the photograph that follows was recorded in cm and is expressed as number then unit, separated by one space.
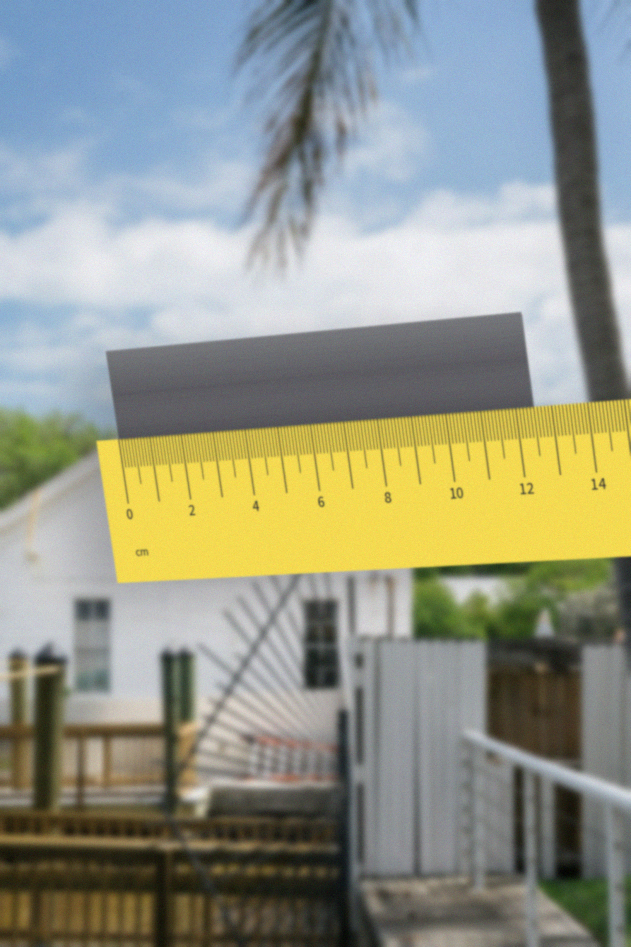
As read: 12.5 cm
